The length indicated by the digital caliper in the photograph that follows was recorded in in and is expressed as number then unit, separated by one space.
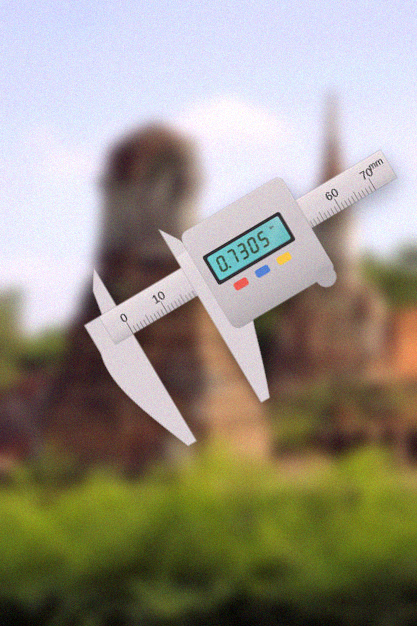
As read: 0.7305 in
